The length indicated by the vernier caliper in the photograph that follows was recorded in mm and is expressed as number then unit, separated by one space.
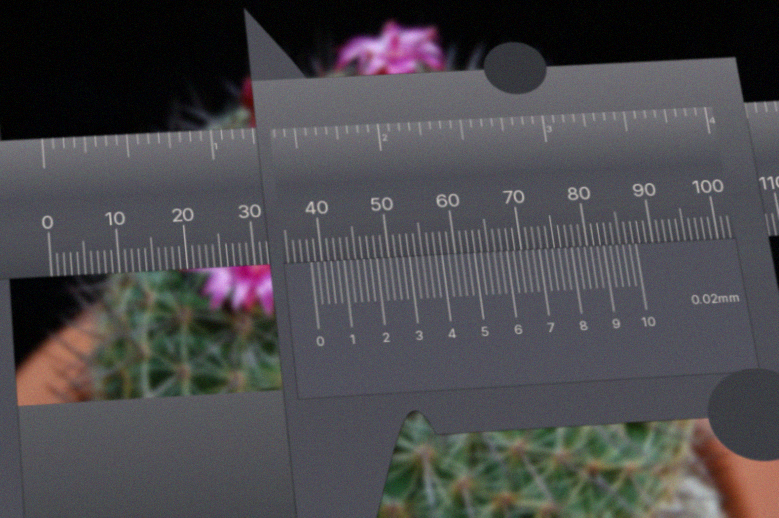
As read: 38.4 mm
